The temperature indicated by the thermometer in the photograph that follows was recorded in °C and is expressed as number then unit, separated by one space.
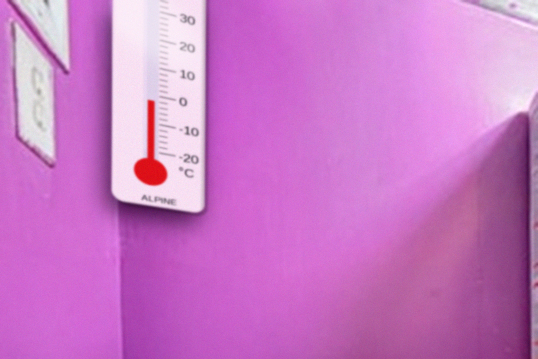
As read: -2 °C
